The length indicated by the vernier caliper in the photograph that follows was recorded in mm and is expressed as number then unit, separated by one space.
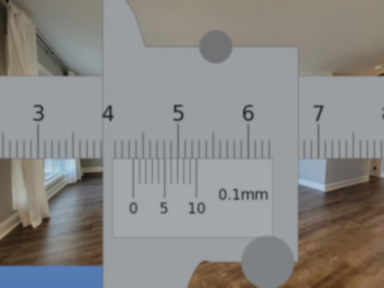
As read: 43.6 mm
